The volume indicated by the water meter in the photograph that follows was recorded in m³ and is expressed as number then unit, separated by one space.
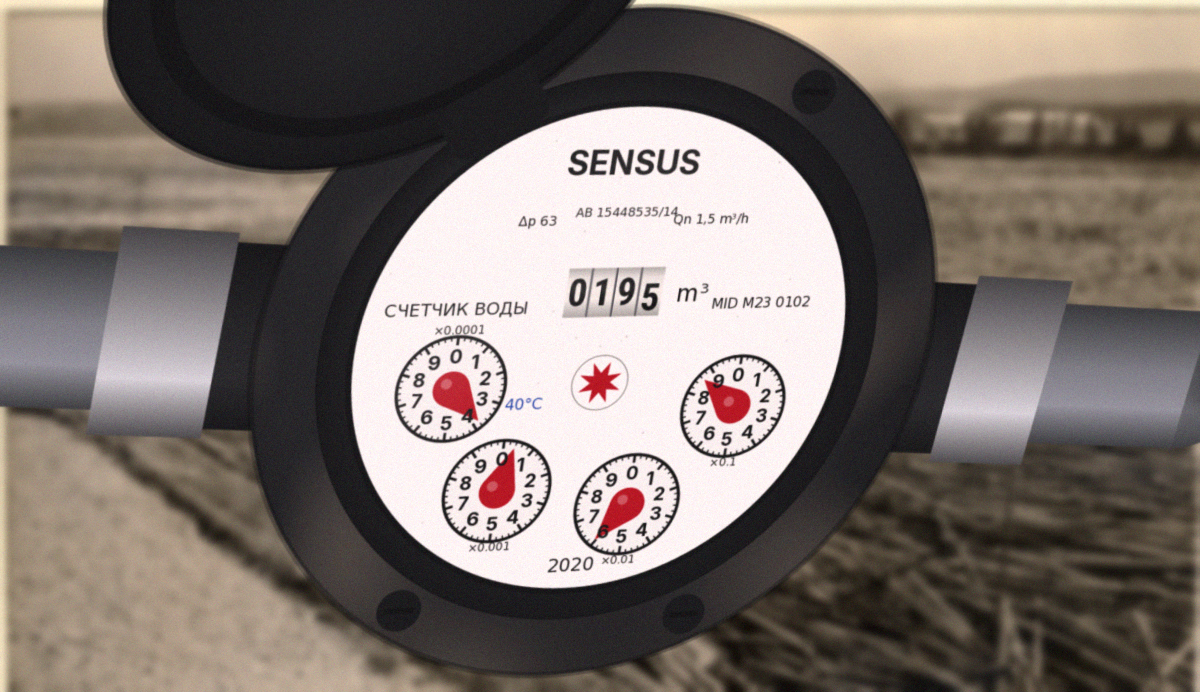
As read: 194.8603 m³
